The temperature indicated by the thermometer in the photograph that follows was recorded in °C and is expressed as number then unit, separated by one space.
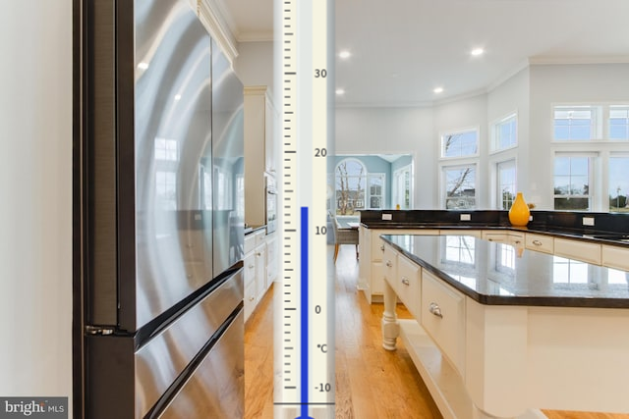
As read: 13 °C
